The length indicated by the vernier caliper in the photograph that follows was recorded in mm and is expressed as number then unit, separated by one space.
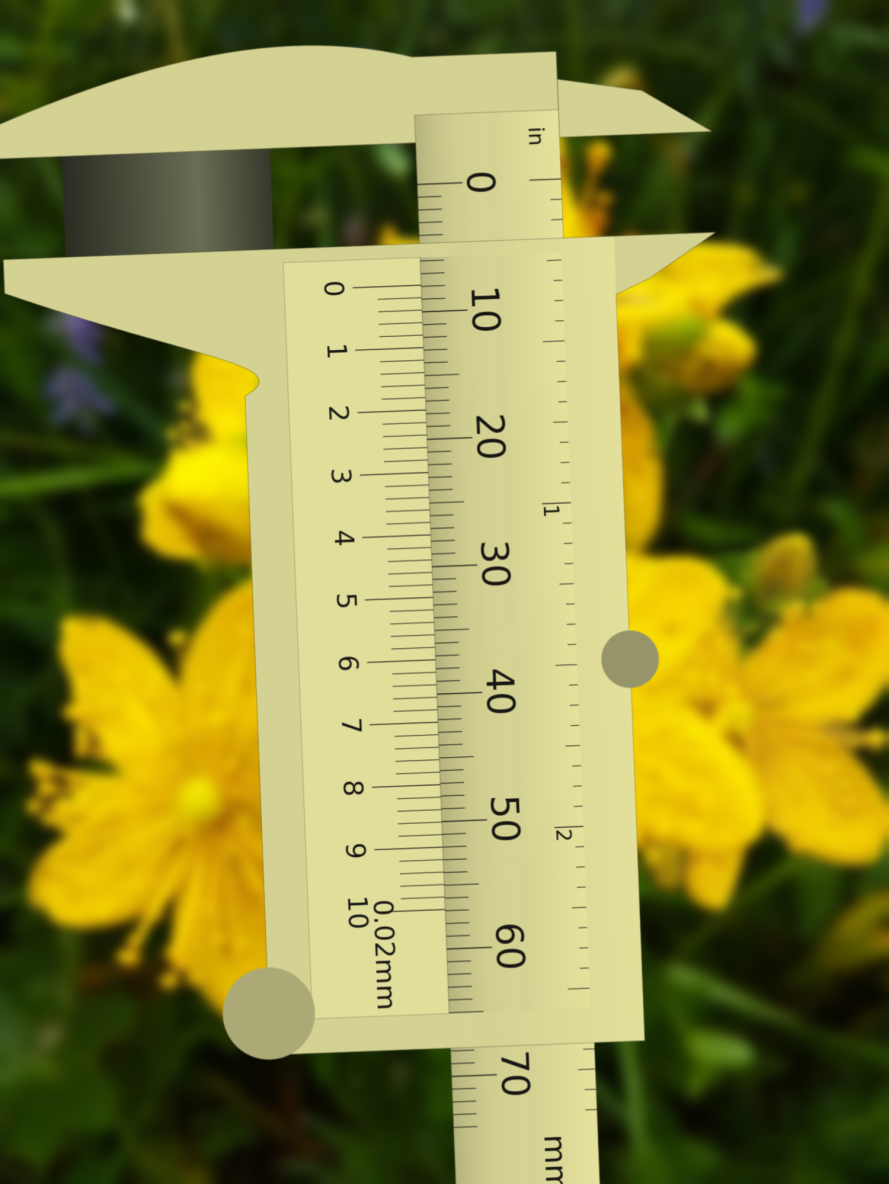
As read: 7.9 mm
